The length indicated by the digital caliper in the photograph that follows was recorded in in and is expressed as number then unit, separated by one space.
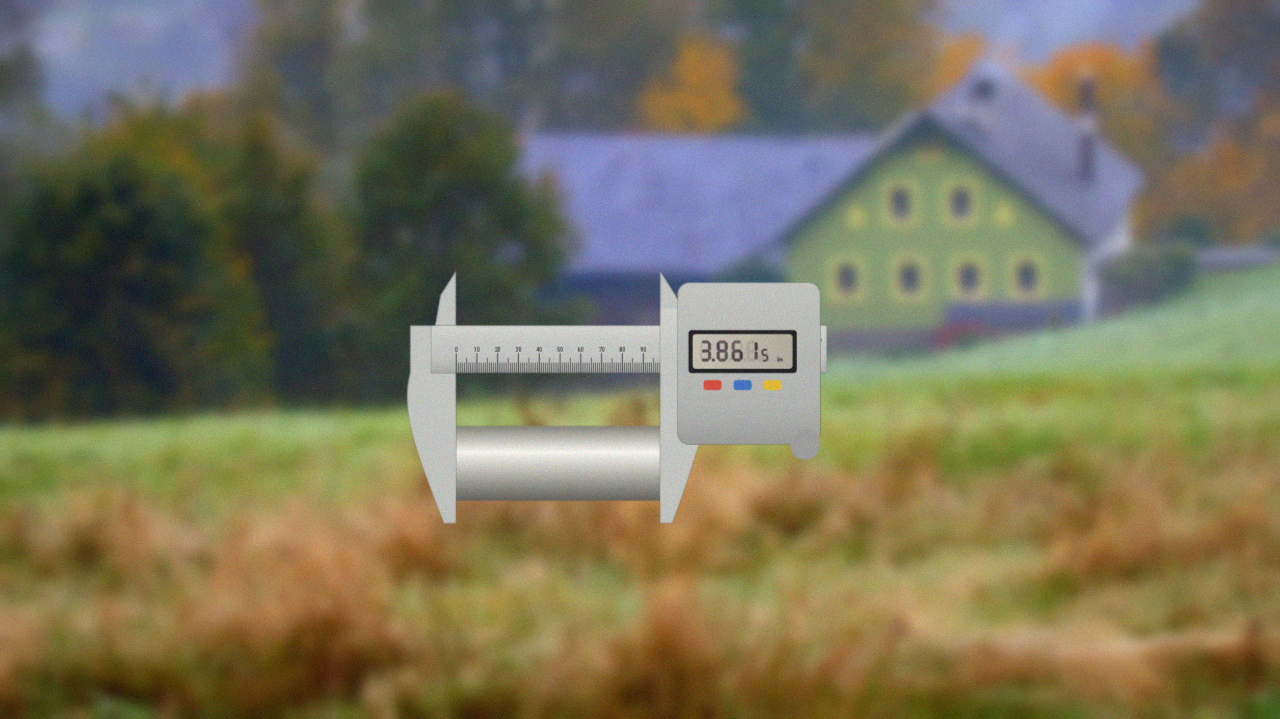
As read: 3.8615 in
